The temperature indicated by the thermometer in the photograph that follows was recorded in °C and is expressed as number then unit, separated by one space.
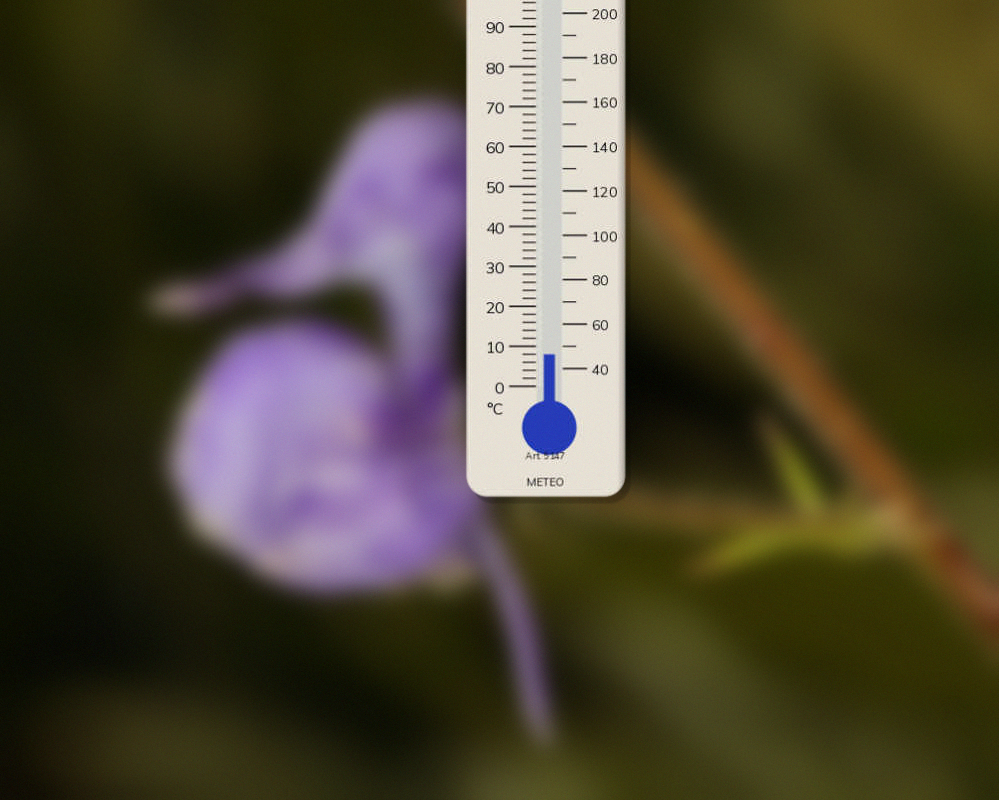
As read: 8 °C
